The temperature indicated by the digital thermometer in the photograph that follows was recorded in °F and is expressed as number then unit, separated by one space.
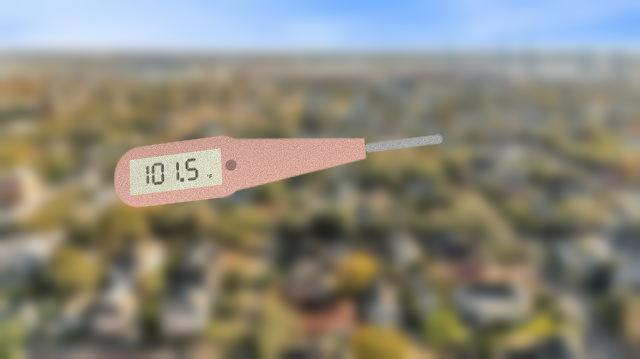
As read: 101.5 °F
